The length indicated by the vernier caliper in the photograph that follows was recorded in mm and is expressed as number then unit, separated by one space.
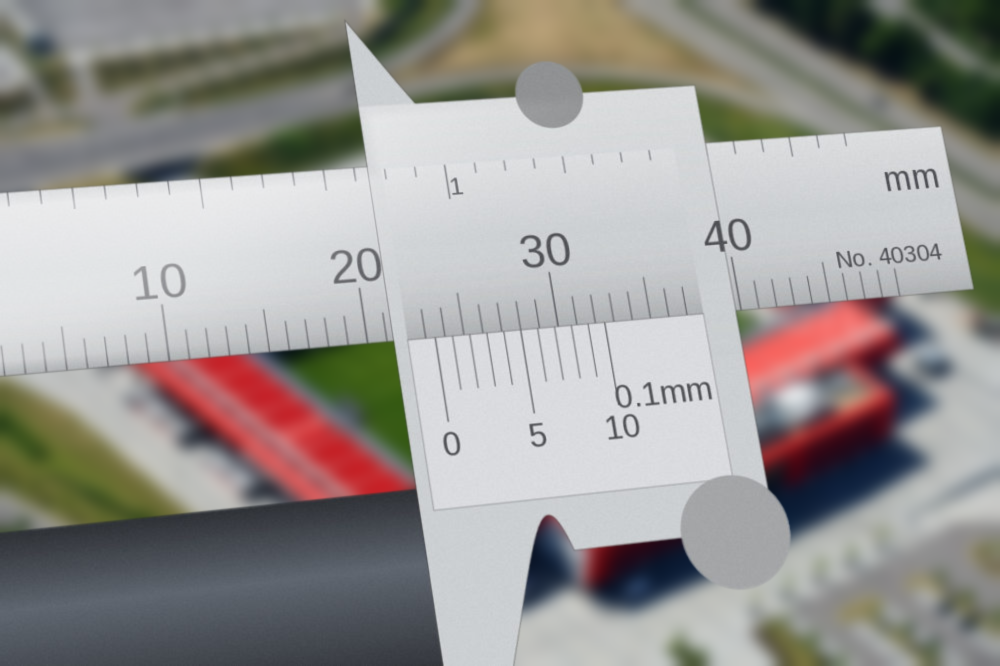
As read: 23.5 mm
